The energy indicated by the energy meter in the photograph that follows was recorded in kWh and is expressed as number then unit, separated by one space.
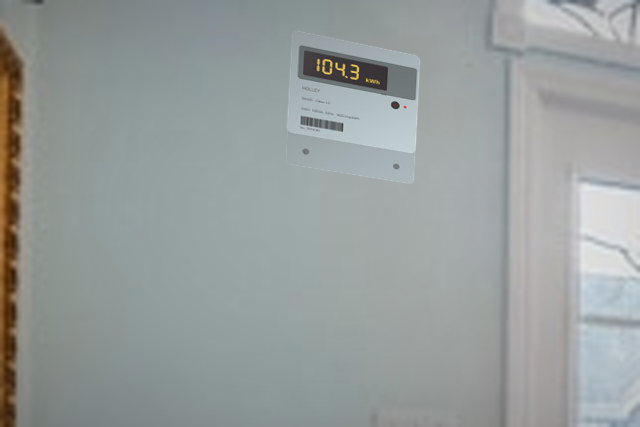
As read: 104.3 kWh
